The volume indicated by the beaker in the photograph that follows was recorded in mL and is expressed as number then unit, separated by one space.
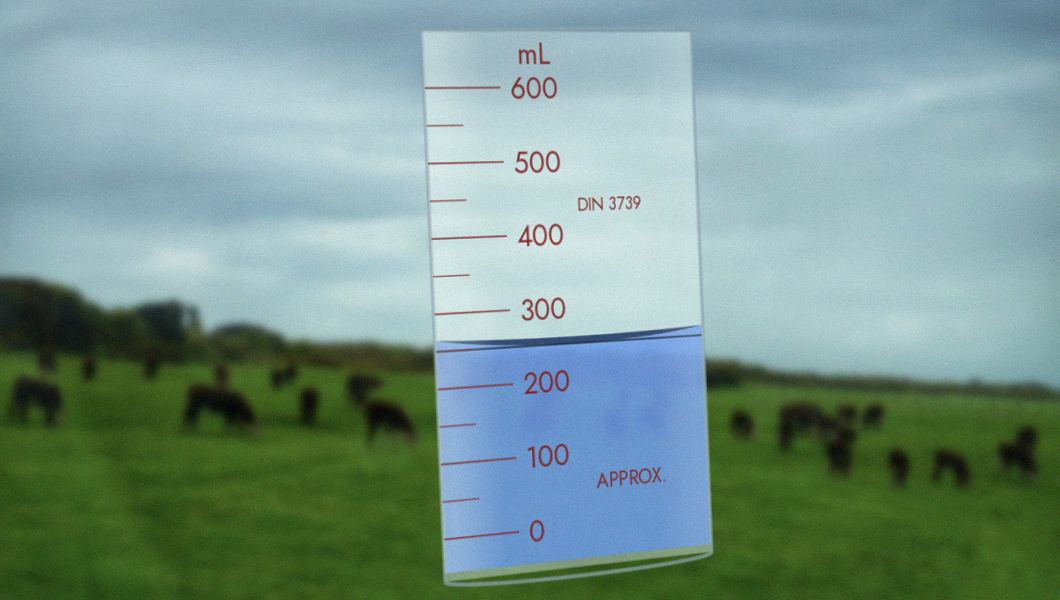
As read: 250 mL
